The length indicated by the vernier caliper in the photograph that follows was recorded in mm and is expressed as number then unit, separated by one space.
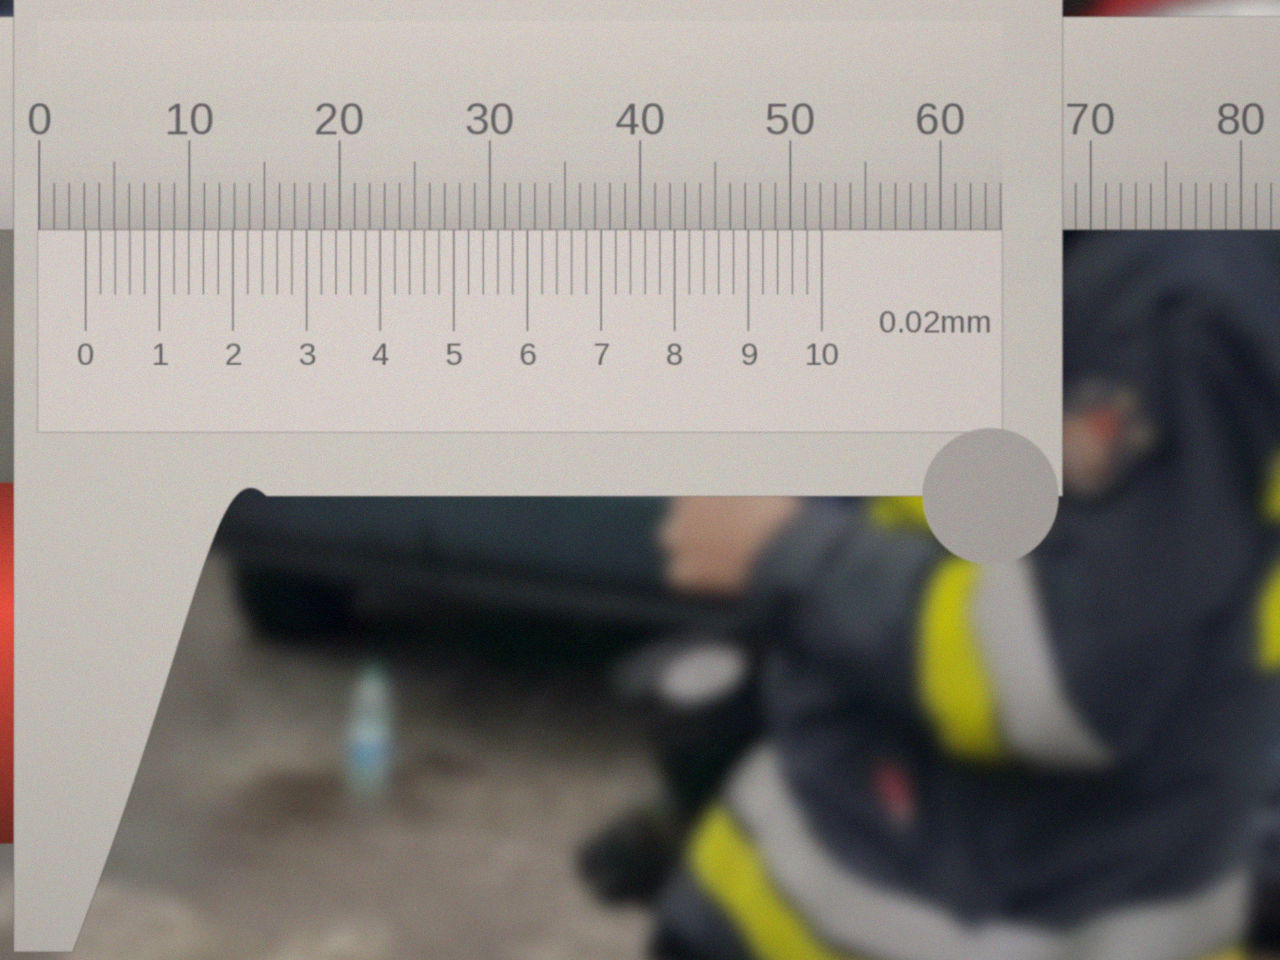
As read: 3.1 mm
